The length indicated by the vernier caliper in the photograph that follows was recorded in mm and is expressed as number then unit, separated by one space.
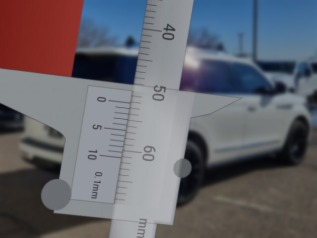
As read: 52.2 mm
